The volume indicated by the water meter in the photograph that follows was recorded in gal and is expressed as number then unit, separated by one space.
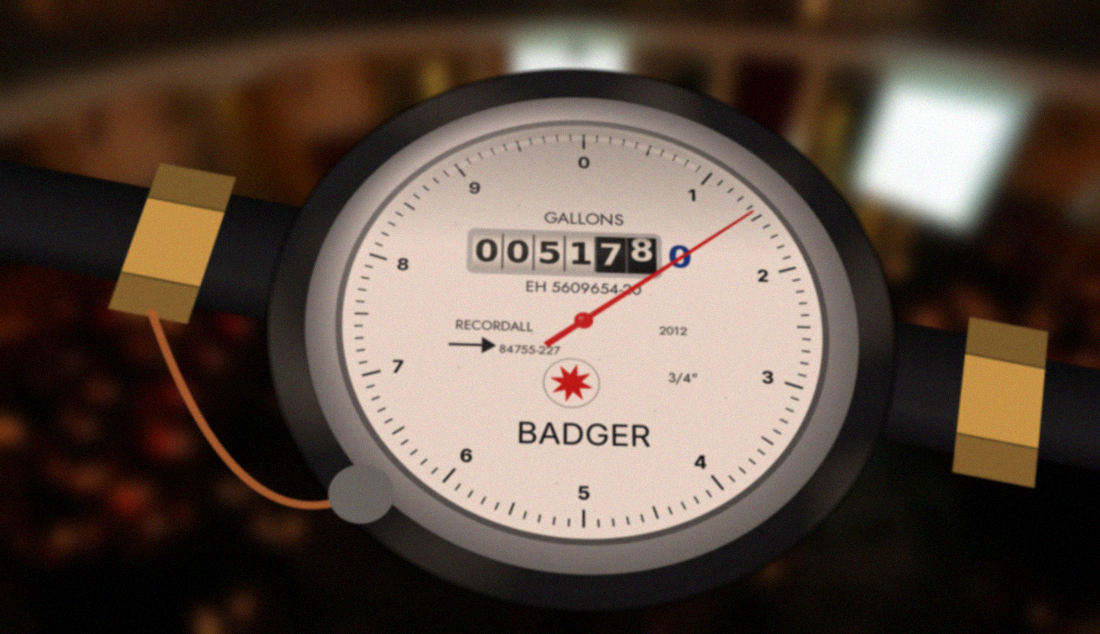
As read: 51781.4 gal
